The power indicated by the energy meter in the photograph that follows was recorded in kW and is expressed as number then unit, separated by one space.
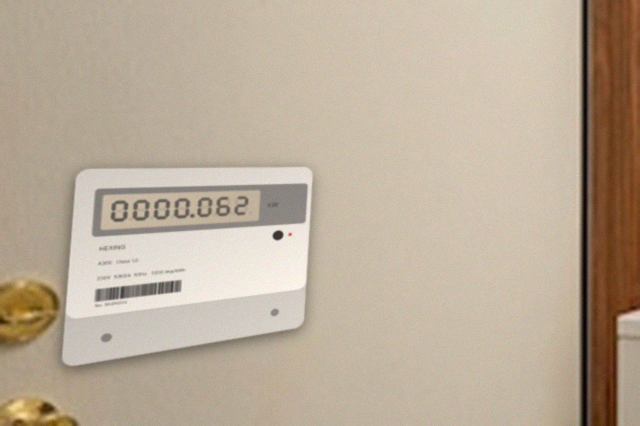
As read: 0.062 kW
